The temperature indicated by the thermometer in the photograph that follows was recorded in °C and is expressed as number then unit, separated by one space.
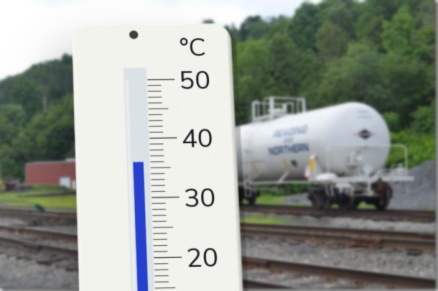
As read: 36 °C
